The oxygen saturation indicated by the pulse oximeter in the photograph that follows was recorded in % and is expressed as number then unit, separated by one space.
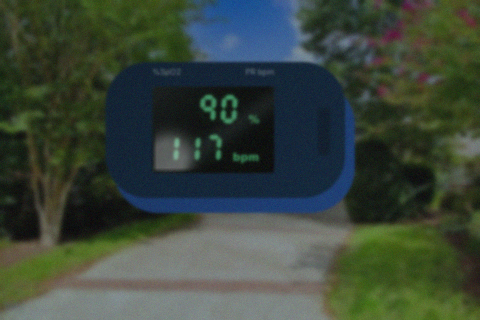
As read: 90 %
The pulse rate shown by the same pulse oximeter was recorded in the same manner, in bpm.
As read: 117 bpm
